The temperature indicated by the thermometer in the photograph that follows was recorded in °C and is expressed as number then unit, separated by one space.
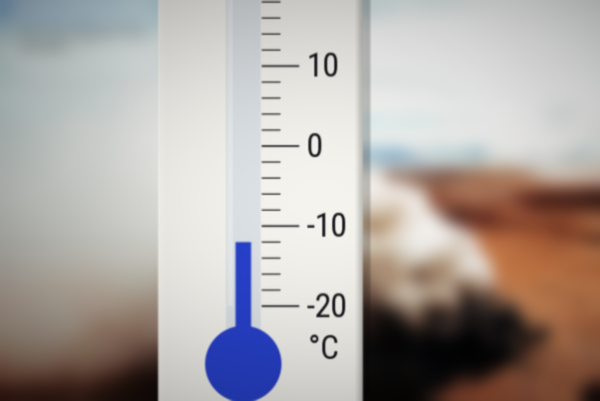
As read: -12 °C
